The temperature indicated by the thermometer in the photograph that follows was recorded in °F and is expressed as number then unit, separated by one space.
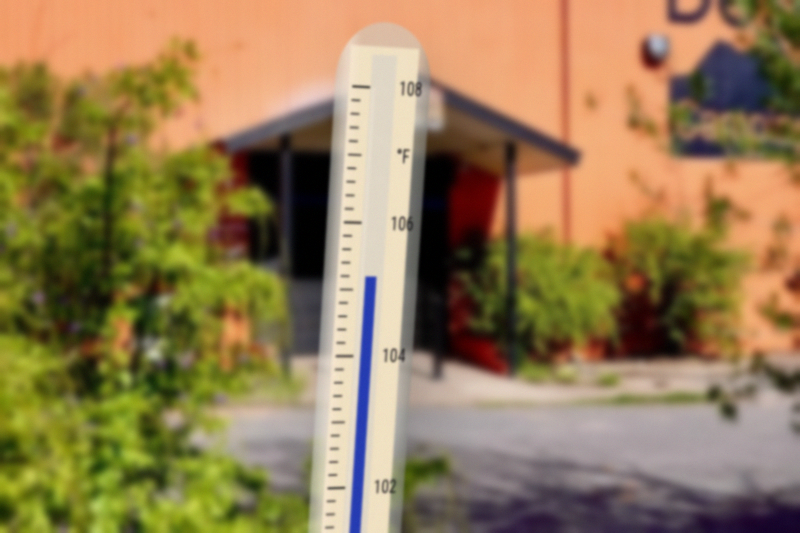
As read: 105.2 °F
